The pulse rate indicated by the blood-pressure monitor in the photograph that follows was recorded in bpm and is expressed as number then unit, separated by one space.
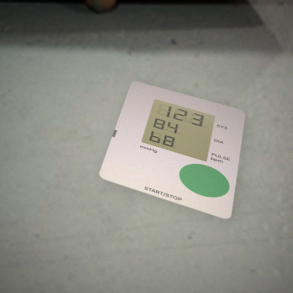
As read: 68 bpm
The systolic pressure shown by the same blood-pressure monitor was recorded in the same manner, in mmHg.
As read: 123 mmHg
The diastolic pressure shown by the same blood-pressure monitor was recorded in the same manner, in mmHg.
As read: 84 mmHg
